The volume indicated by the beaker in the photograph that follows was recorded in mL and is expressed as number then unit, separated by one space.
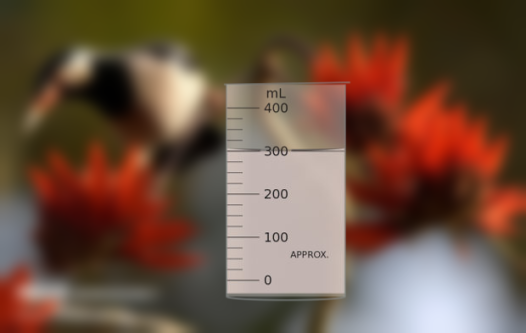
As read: 300 mL
